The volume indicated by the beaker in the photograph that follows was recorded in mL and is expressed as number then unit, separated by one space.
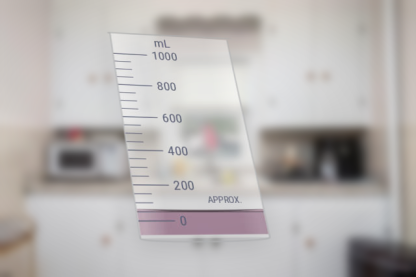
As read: 50 mL
